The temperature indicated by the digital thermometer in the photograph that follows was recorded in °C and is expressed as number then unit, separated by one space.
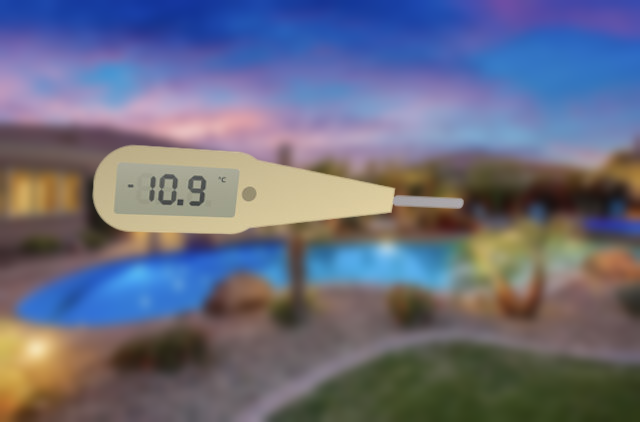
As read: -10.9 °C
